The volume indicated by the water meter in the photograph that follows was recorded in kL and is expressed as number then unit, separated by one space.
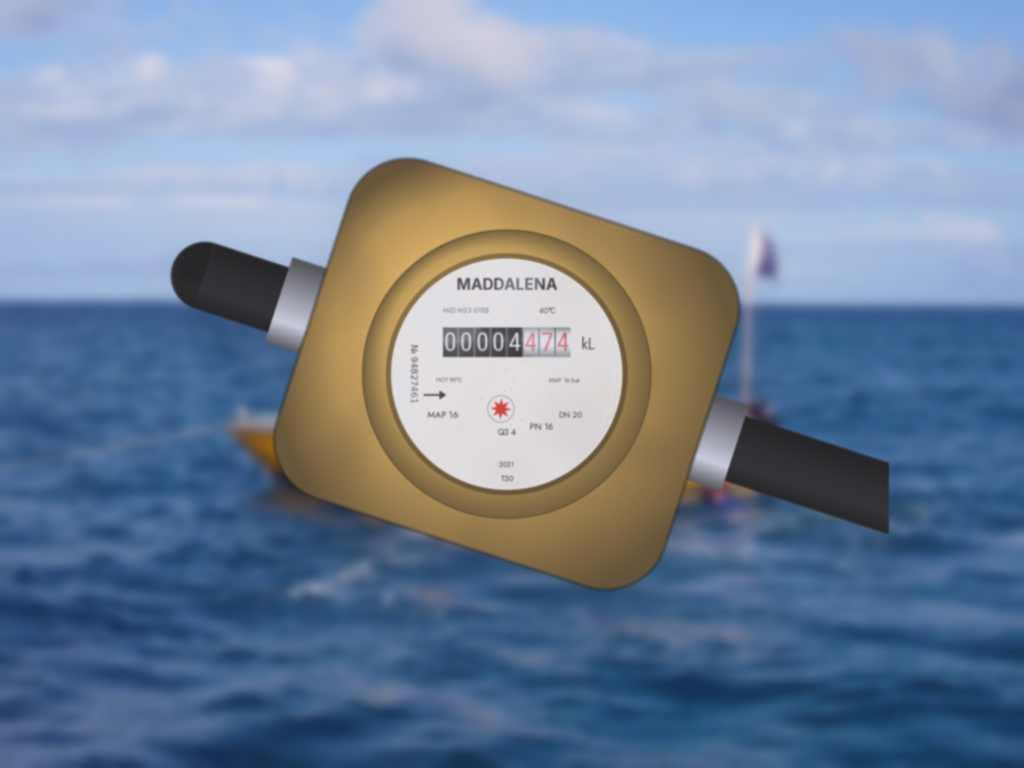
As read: 4.474 kL
